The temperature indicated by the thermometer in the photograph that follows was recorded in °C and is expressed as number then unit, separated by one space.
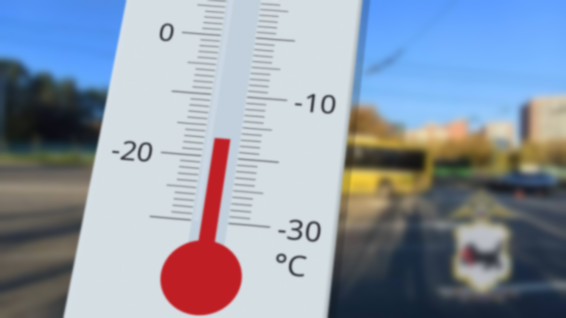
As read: -17 °C
